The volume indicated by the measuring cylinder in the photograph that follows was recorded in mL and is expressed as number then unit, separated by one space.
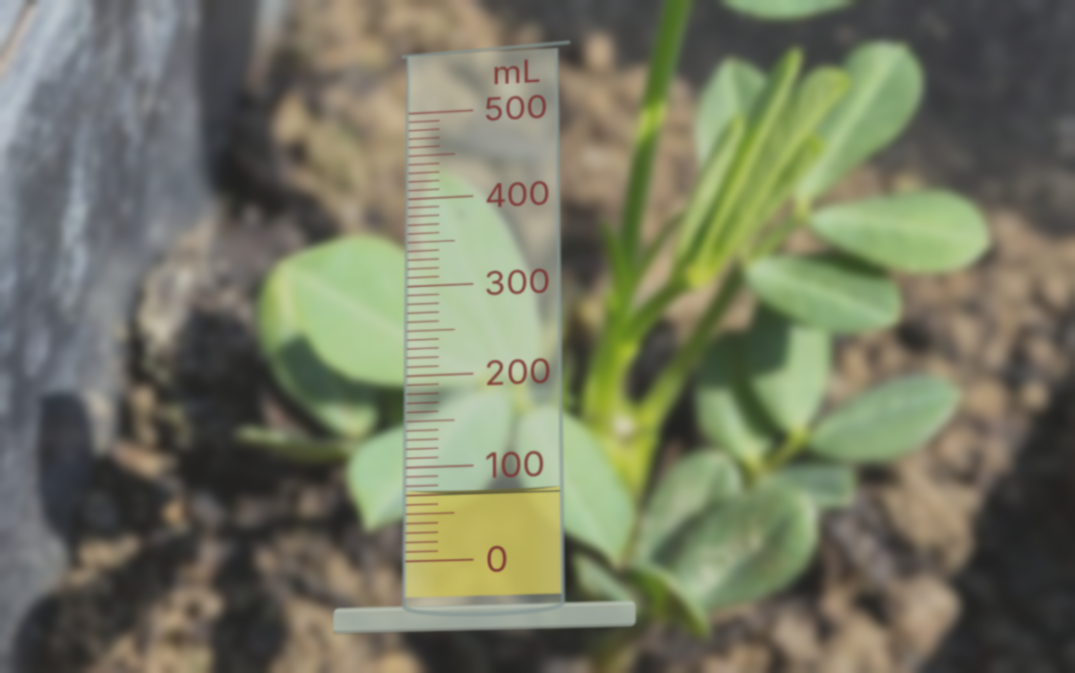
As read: 70 mL
